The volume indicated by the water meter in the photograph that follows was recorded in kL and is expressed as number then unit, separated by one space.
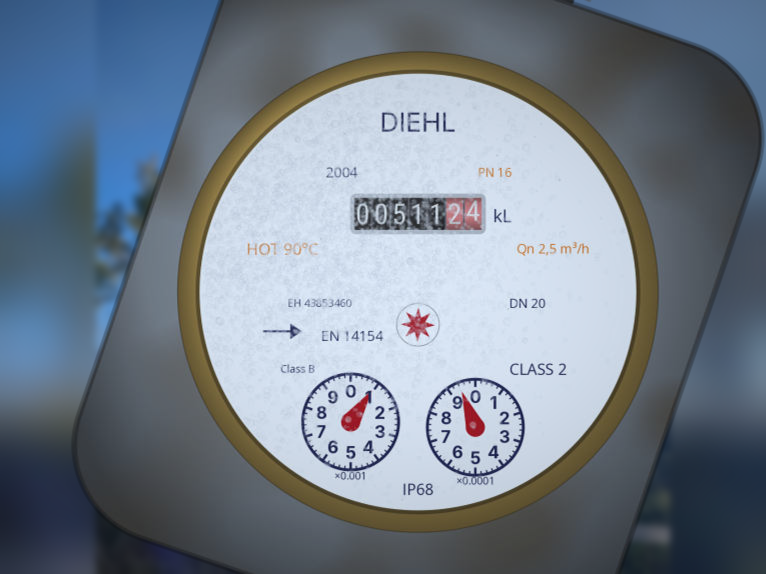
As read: 511.2409 kL
